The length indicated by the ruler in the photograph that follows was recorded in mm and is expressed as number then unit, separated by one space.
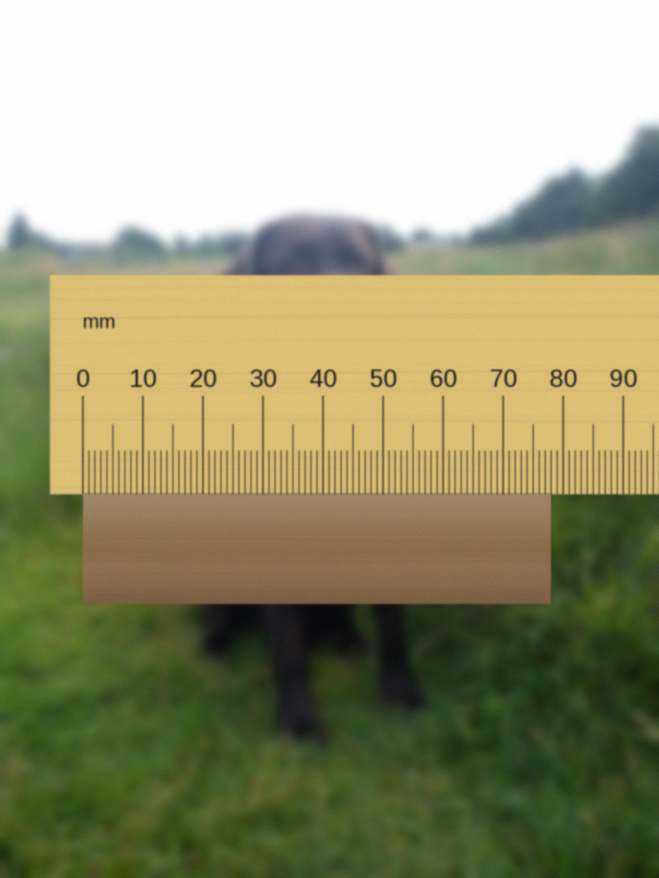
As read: 78 mm
